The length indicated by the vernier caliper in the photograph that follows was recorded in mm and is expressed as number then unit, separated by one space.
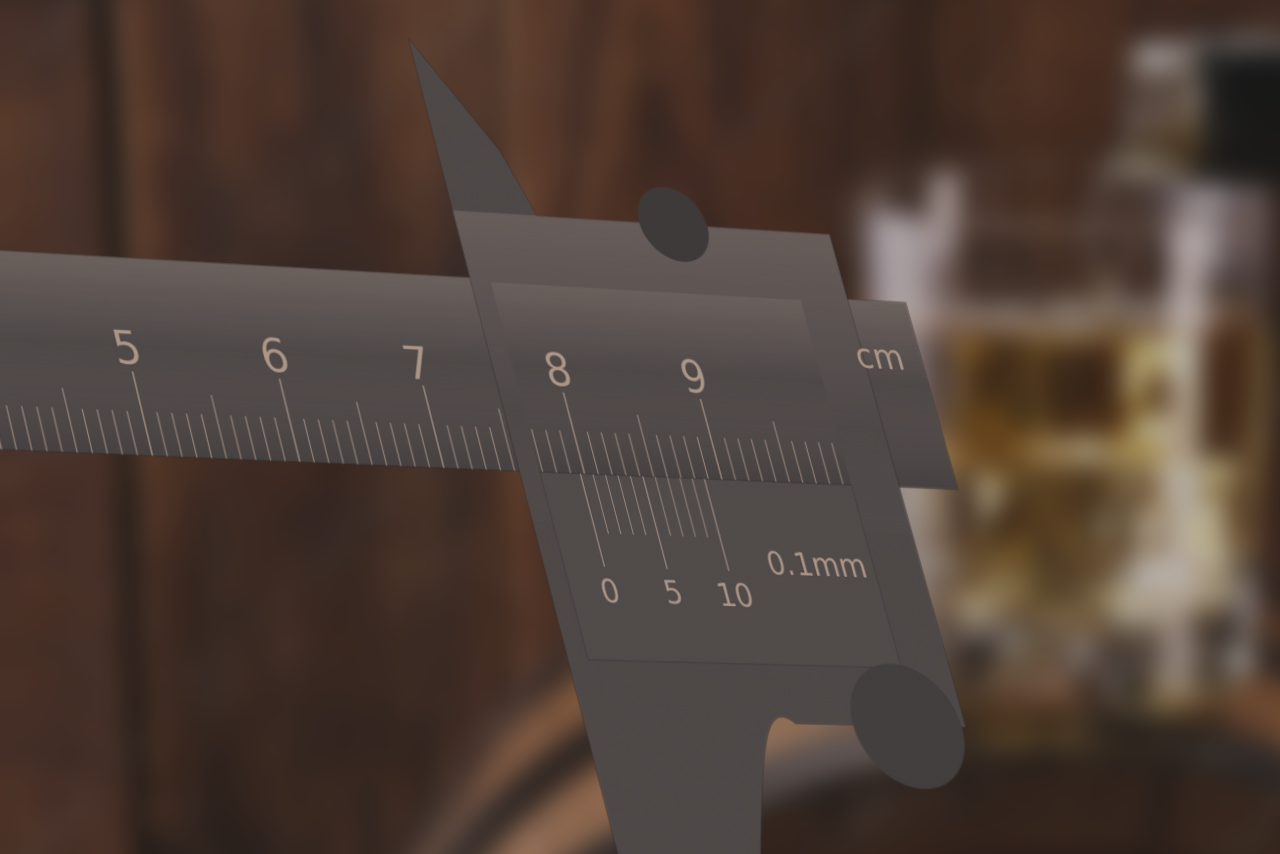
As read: 79.7 mm
